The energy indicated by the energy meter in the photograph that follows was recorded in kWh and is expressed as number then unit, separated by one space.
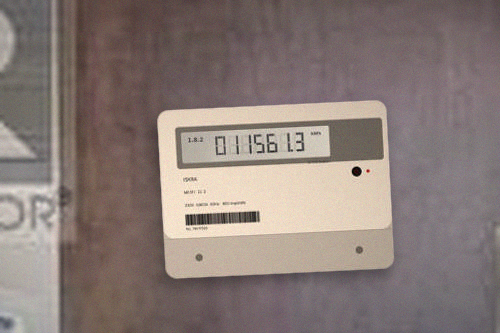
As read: 11561.3 kWh
